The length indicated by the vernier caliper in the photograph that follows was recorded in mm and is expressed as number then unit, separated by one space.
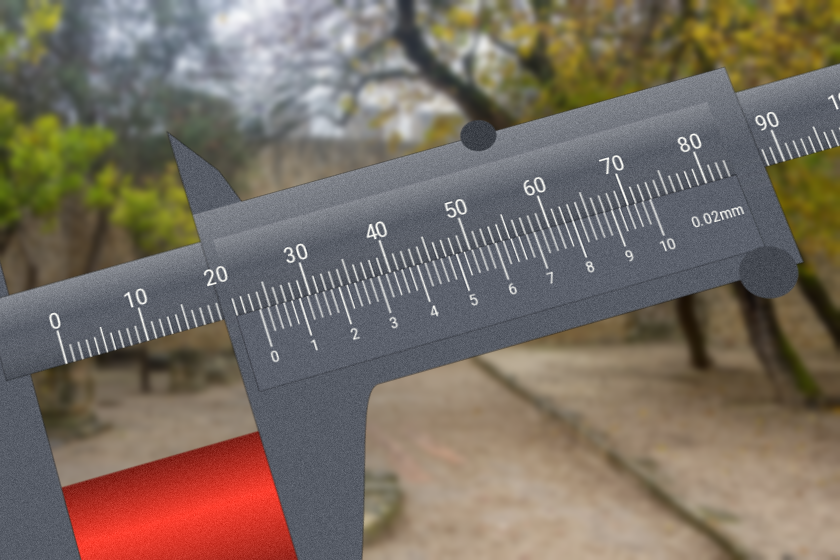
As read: 23.8 mm
